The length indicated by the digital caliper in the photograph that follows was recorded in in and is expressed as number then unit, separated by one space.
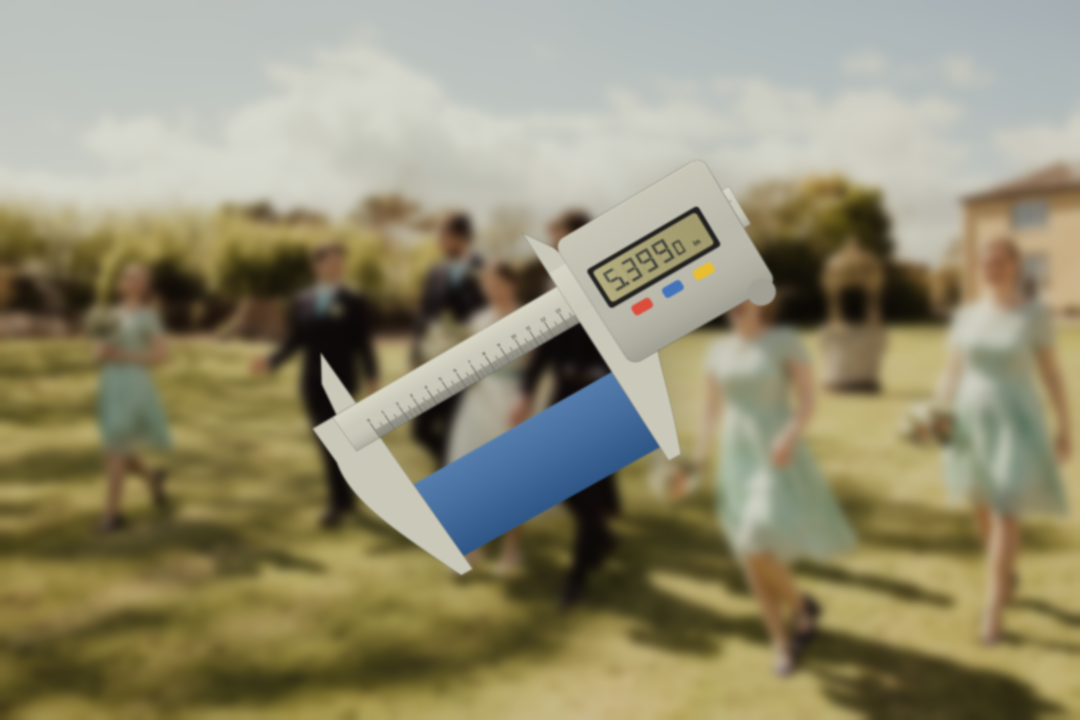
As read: 5.3990 in
